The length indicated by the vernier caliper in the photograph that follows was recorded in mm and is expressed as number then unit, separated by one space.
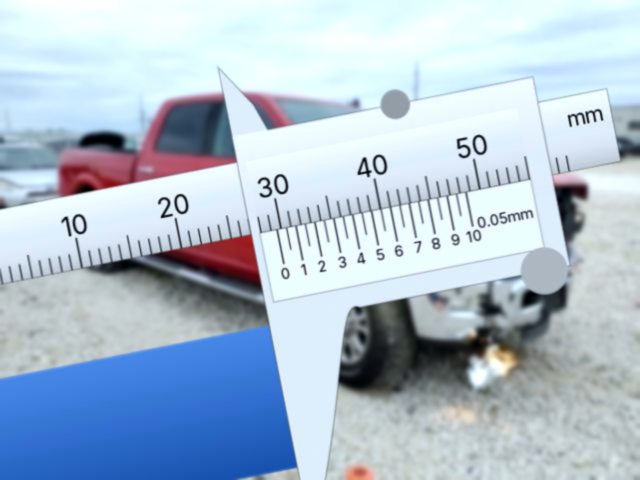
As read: 29.6 mm
